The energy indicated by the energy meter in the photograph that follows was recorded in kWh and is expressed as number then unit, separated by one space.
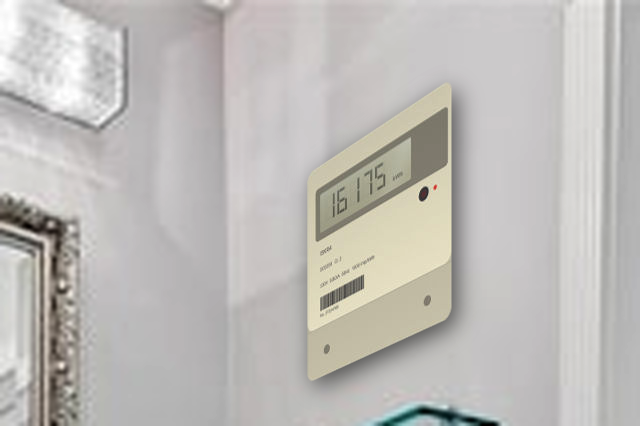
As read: 16175 kWh
